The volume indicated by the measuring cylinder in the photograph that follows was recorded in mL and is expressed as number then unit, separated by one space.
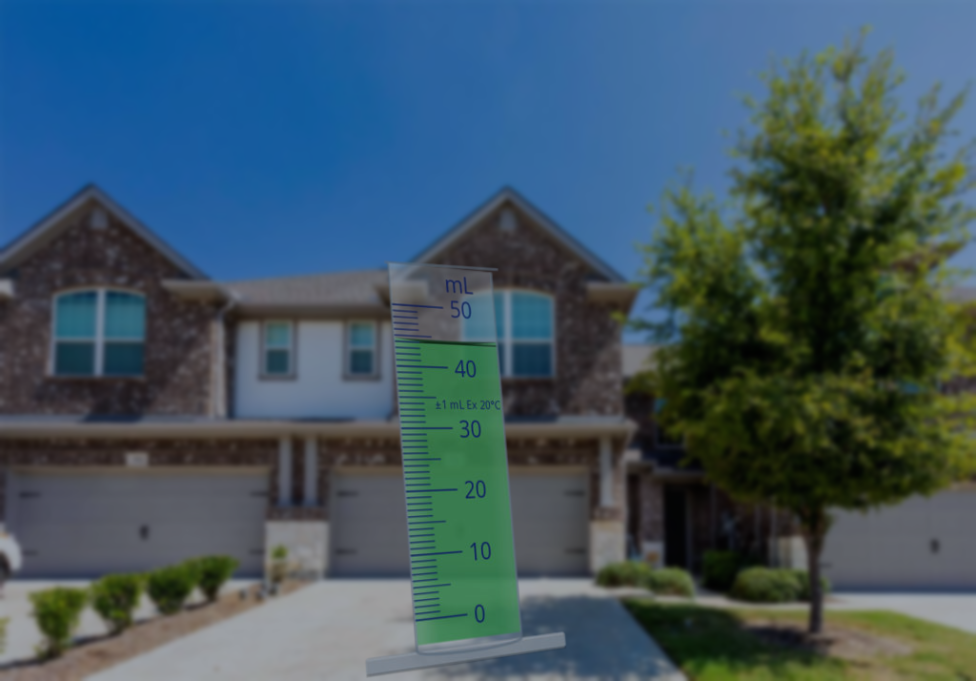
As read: 44 mL
